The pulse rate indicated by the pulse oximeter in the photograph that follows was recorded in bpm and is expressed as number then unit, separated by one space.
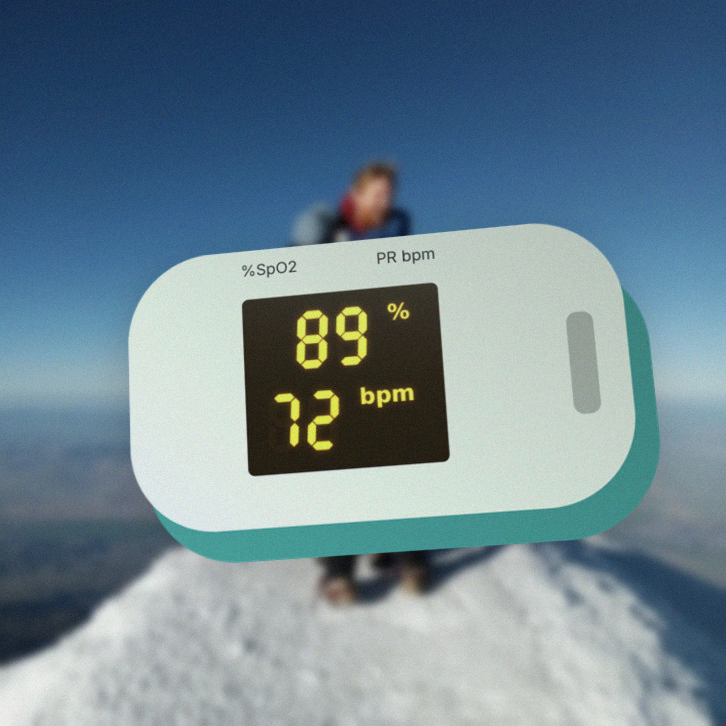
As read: 72 bpm
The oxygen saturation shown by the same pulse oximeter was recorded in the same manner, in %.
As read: 89 %
